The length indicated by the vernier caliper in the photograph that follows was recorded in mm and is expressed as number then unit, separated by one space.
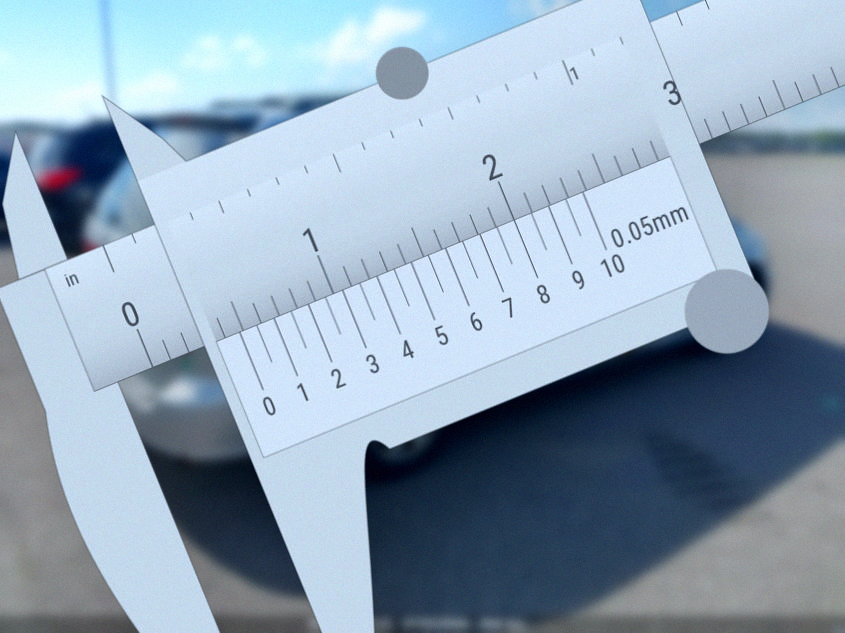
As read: 4.8 mm
